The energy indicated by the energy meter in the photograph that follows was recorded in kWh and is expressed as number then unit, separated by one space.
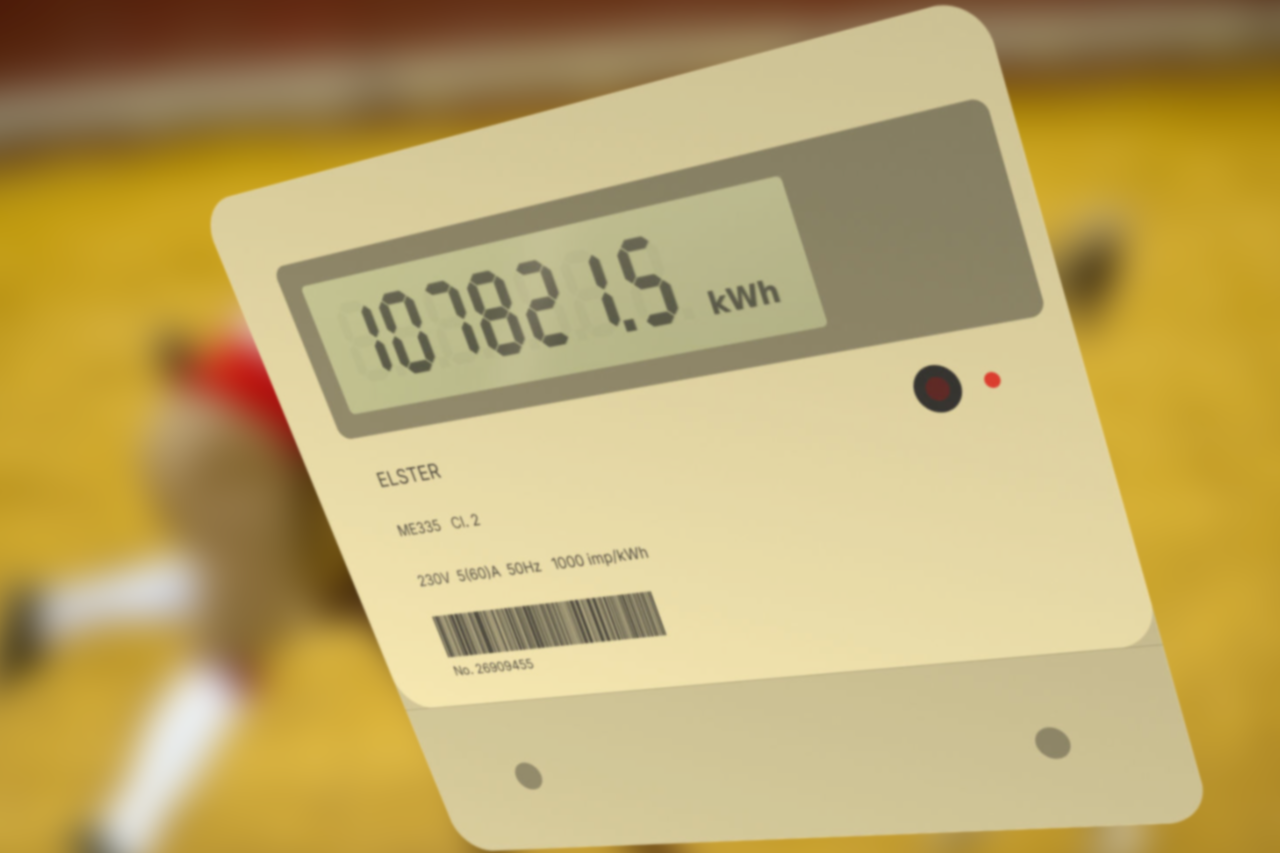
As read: 107821.5 kWh
